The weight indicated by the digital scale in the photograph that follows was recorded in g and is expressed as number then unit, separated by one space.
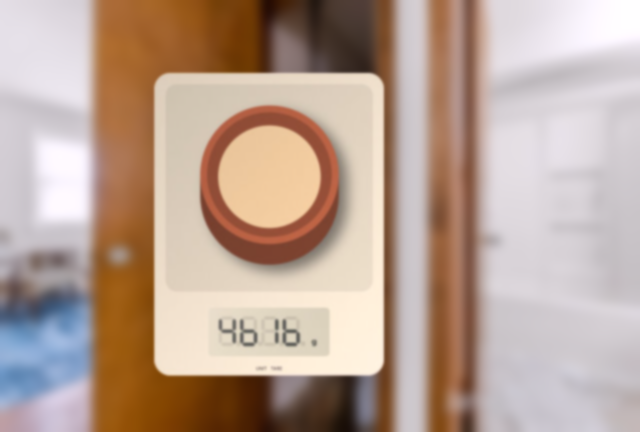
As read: 4616 g
